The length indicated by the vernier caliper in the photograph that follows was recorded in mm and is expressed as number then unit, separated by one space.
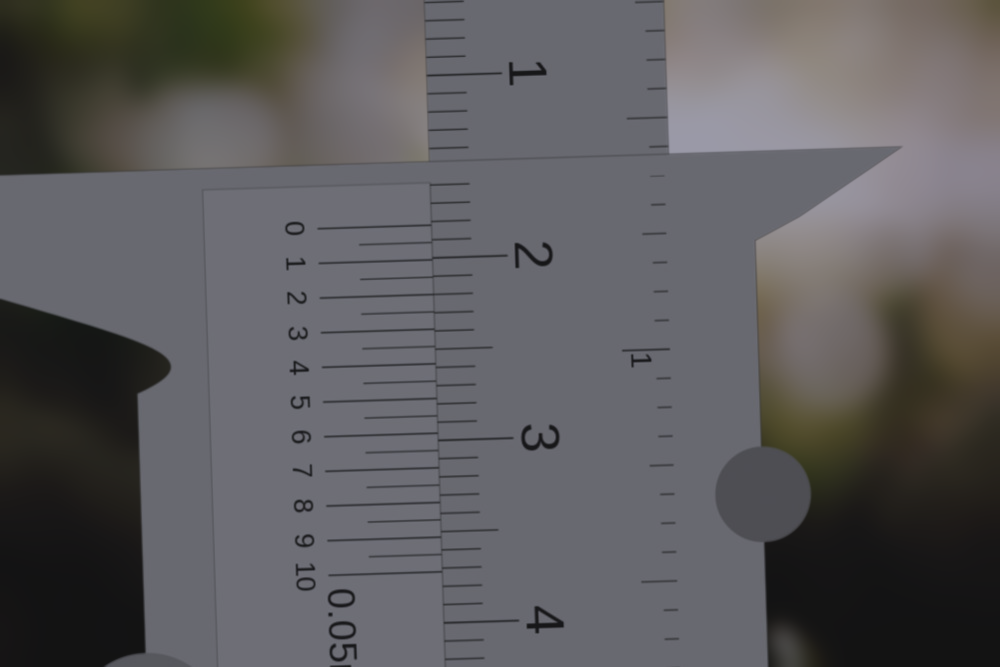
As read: 18.2 mm
